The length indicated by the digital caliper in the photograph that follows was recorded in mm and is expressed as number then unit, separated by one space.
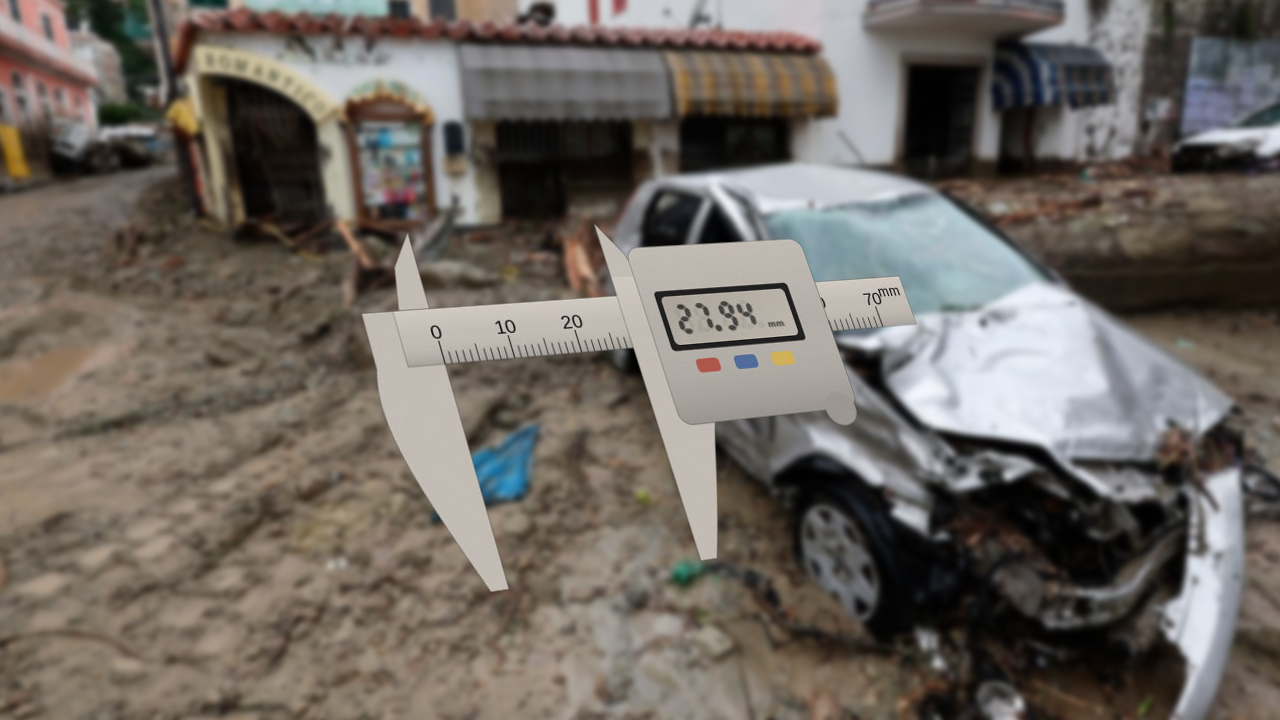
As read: 27.94 mm
